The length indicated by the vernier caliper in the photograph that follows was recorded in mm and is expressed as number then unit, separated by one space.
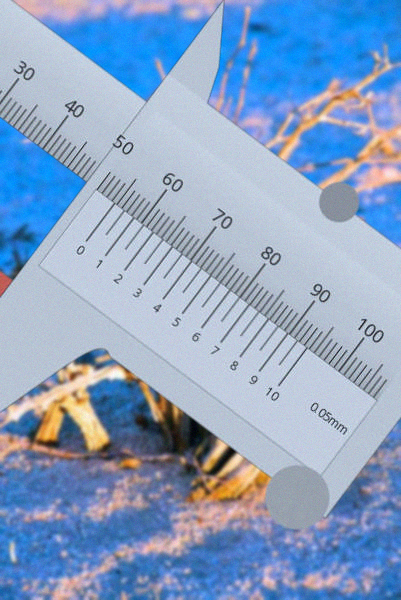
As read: 54.6 mm
